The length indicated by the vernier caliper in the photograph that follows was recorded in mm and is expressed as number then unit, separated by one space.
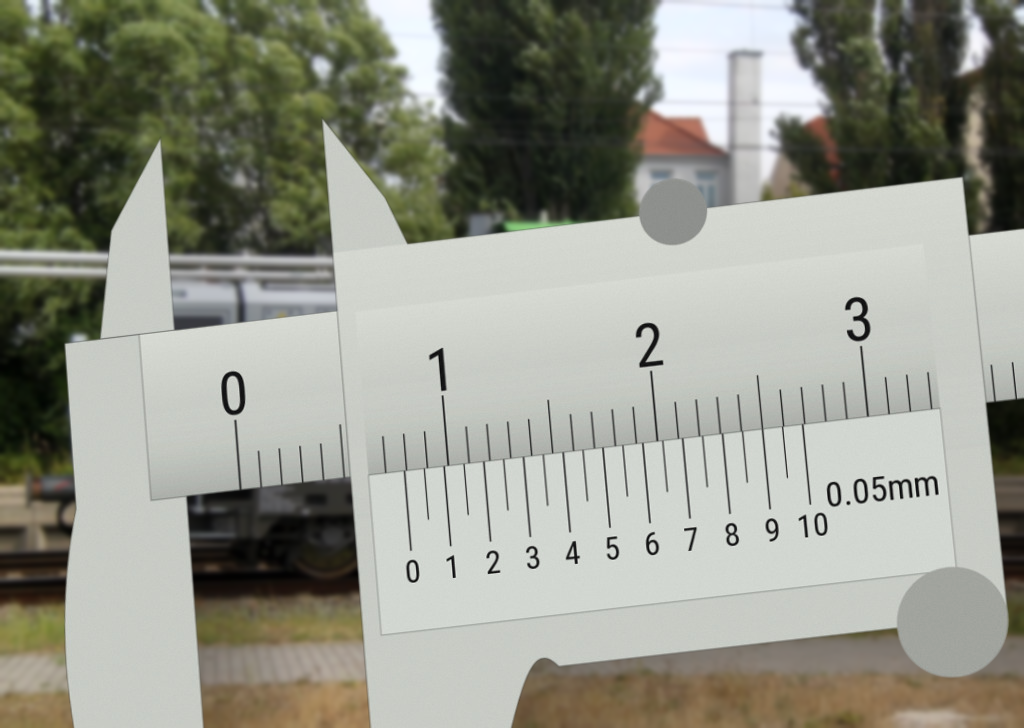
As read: 7.9 mm
